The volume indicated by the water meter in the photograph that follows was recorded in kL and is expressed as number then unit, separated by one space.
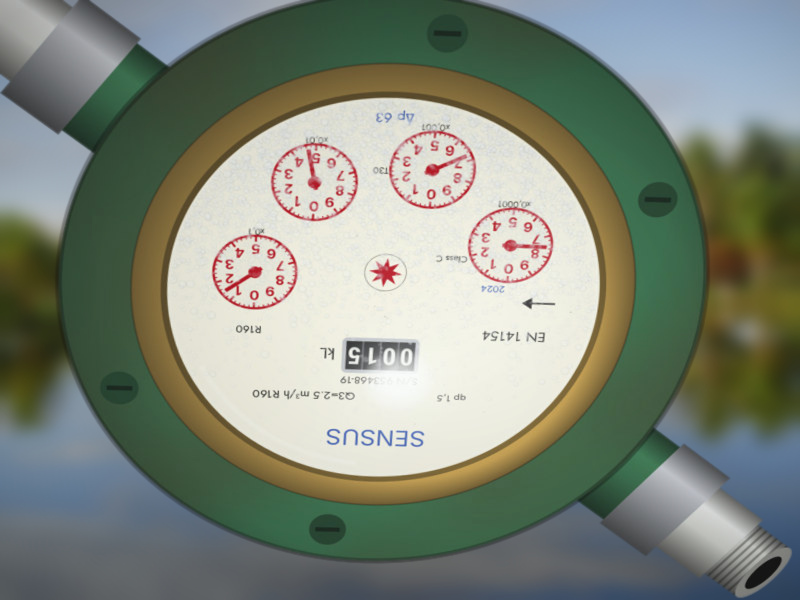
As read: 15.1467 kL
